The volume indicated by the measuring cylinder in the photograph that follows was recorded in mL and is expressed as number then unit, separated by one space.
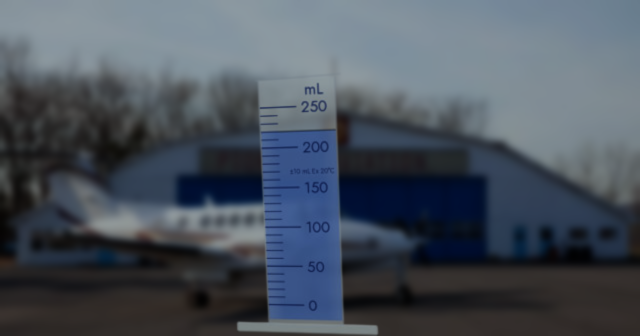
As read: 220 mL
